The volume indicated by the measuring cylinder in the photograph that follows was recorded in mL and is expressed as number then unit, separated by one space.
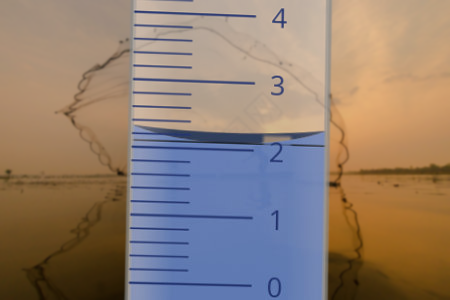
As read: 2.1 mL
